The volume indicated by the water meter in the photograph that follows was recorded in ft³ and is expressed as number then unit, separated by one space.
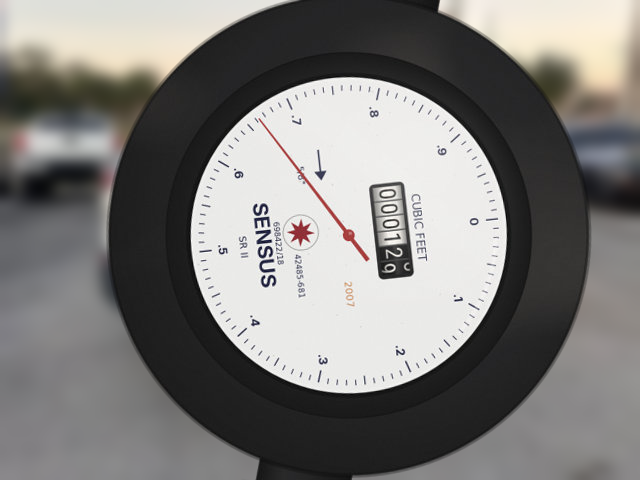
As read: 128.66 ft³
